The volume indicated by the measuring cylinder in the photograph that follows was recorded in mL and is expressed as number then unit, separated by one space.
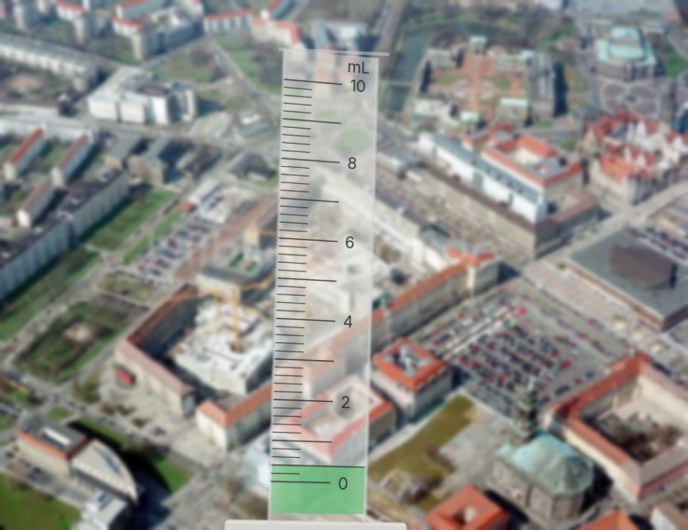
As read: 0.4 mL
